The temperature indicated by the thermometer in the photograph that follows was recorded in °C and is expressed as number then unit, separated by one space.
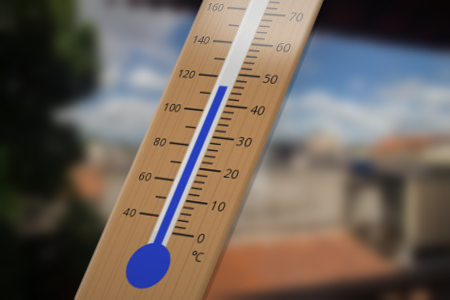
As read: 46 °C
